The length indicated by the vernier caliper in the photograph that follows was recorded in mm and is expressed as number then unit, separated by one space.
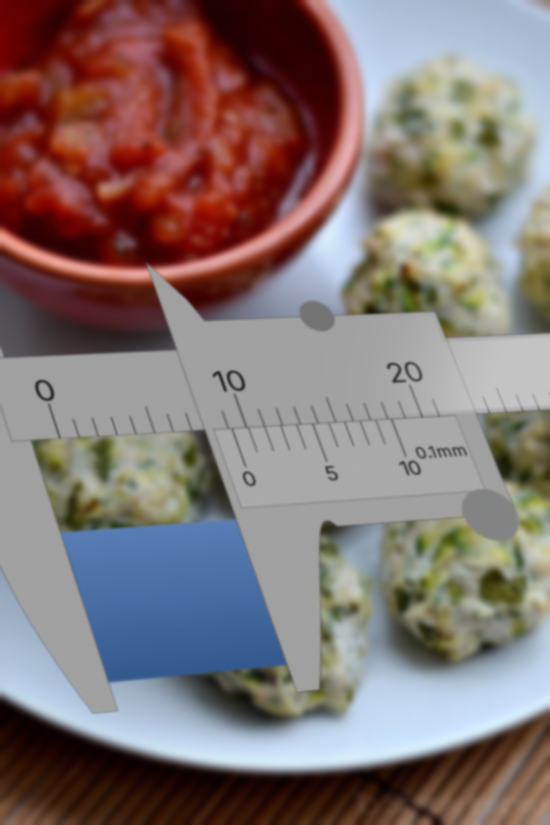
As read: 9.2 mm
